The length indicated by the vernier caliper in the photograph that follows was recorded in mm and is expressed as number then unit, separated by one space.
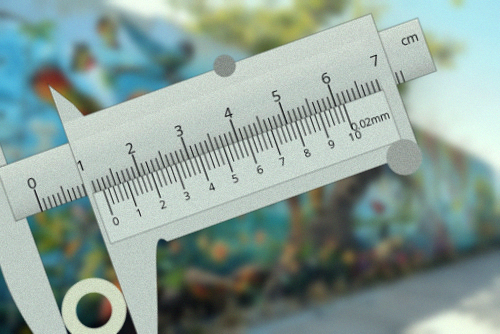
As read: 12.5 mm
